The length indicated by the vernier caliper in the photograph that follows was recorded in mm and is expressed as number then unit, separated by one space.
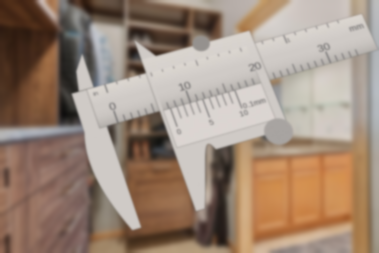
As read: 7.2 mm
